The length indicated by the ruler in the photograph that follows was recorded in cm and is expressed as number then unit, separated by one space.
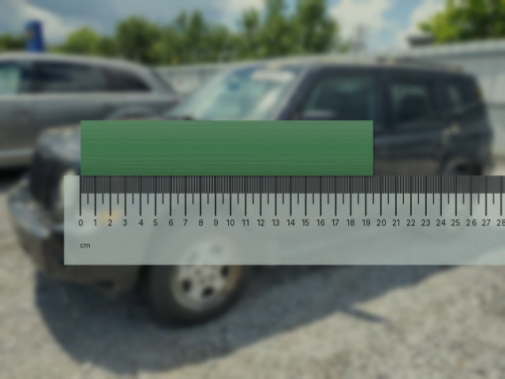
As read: 19.5 cm
